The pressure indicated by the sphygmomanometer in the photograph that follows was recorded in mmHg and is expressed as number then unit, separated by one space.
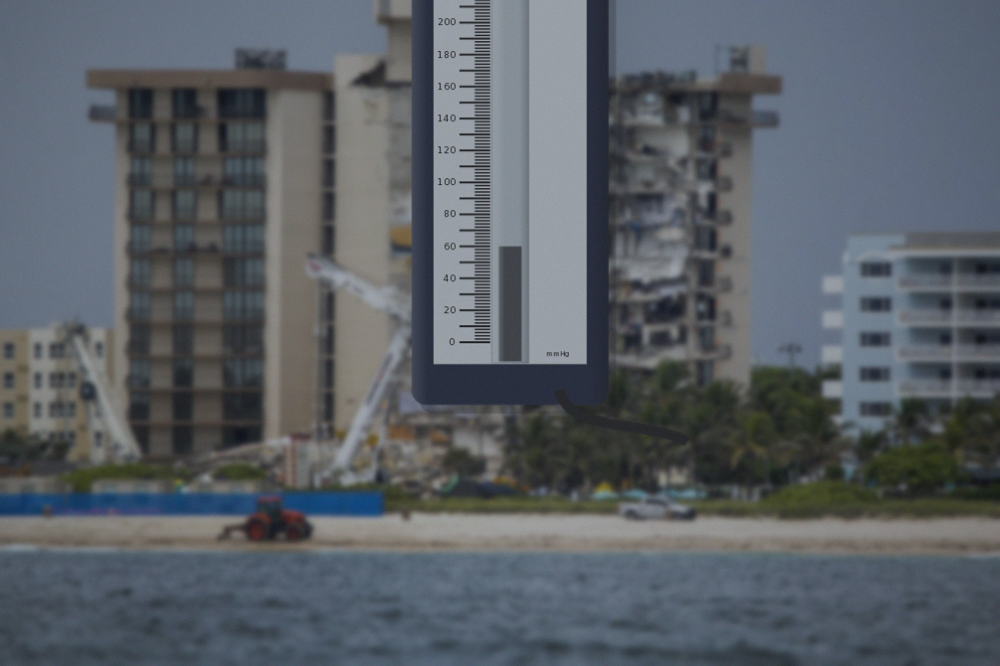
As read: 60 mmHg
